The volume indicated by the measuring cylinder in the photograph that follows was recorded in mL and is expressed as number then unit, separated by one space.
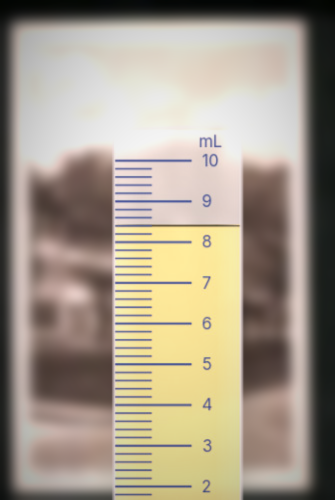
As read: 8.4 mL
